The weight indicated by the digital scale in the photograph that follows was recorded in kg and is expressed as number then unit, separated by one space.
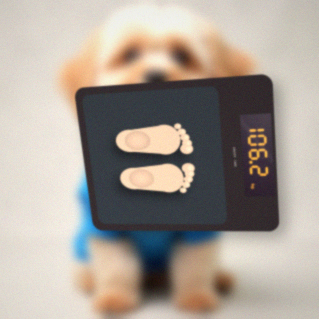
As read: 106.2 kg
